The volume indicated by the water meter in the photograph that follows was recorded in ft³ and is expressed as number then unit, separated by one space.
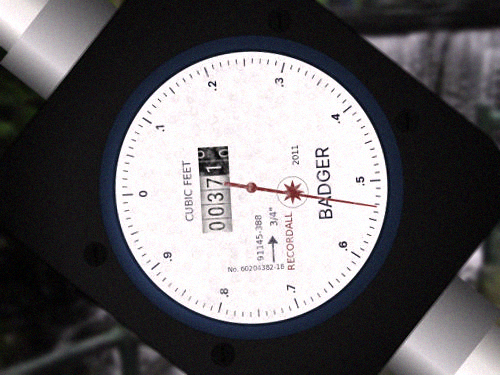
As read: 3718.53 ft³
